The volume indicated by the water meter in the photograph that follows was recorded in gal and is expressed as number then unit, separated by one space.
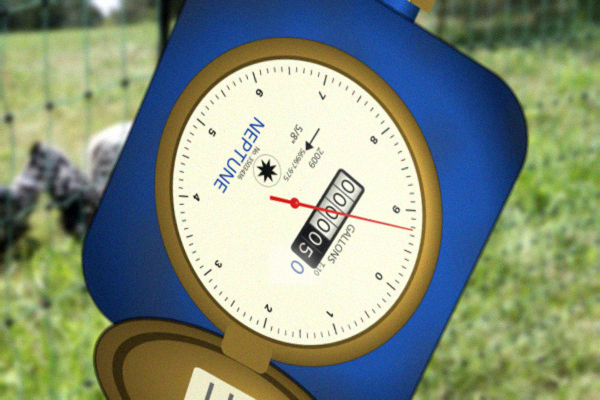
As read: 49.2 gal
